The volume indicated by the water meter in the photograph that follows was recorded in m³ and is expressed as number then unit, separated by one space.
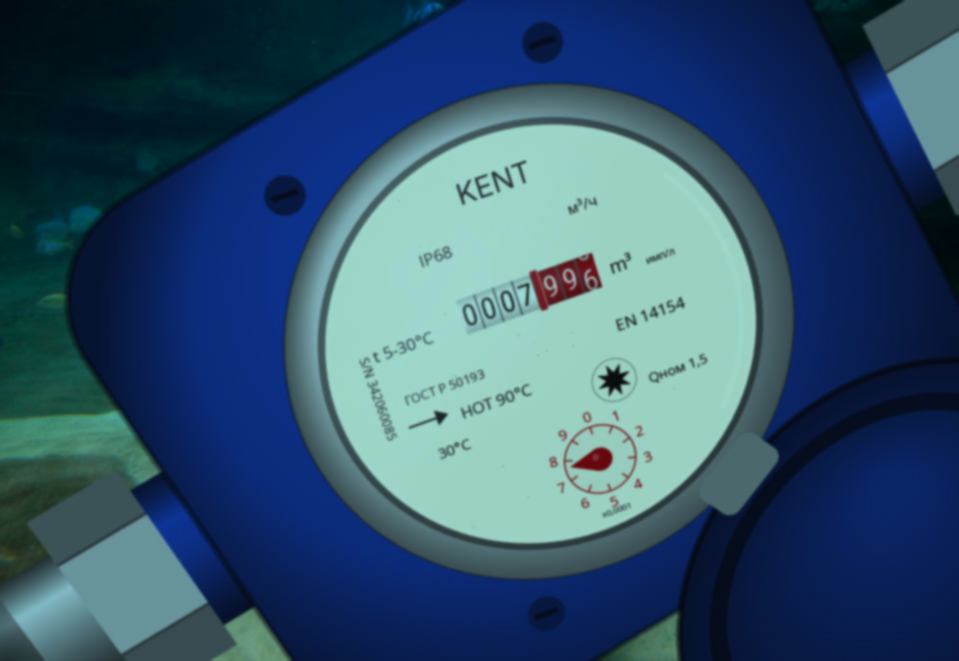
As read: 7.9957 m³
